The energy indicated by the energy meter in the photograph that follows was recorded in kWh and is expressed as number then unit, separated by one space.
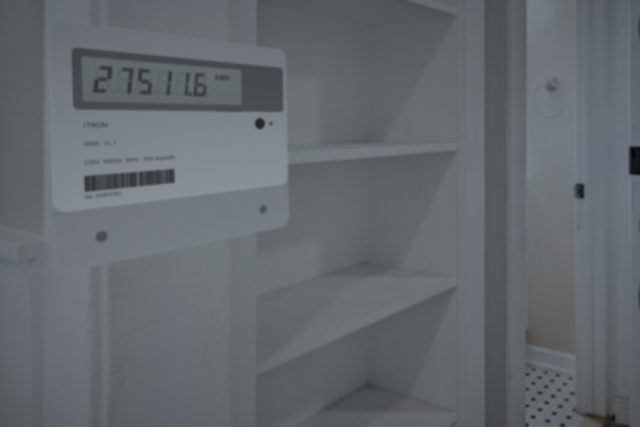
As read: 27511.6 kWh
